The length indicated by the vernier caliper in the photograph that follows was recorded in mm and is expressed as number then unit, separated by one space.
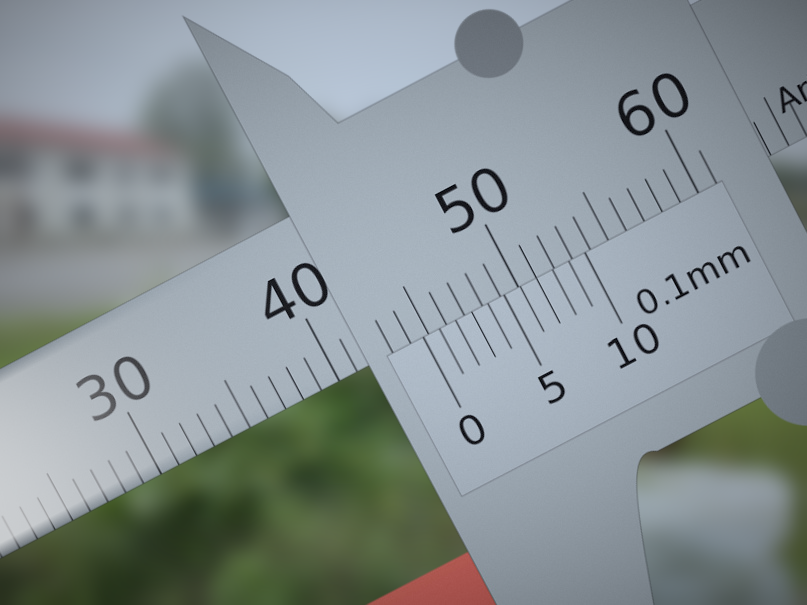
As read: 44.7 mm
